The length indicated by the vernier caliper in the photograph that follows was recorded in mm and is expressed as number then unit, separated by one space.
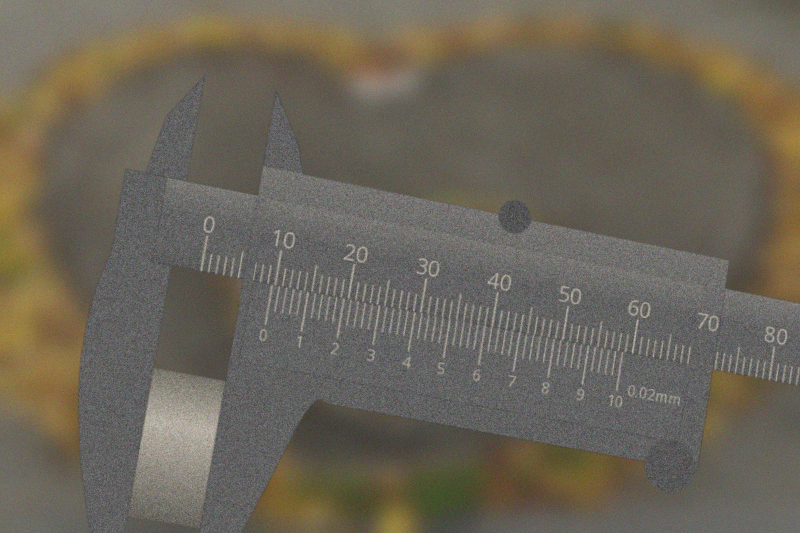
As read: 9.6 mm
